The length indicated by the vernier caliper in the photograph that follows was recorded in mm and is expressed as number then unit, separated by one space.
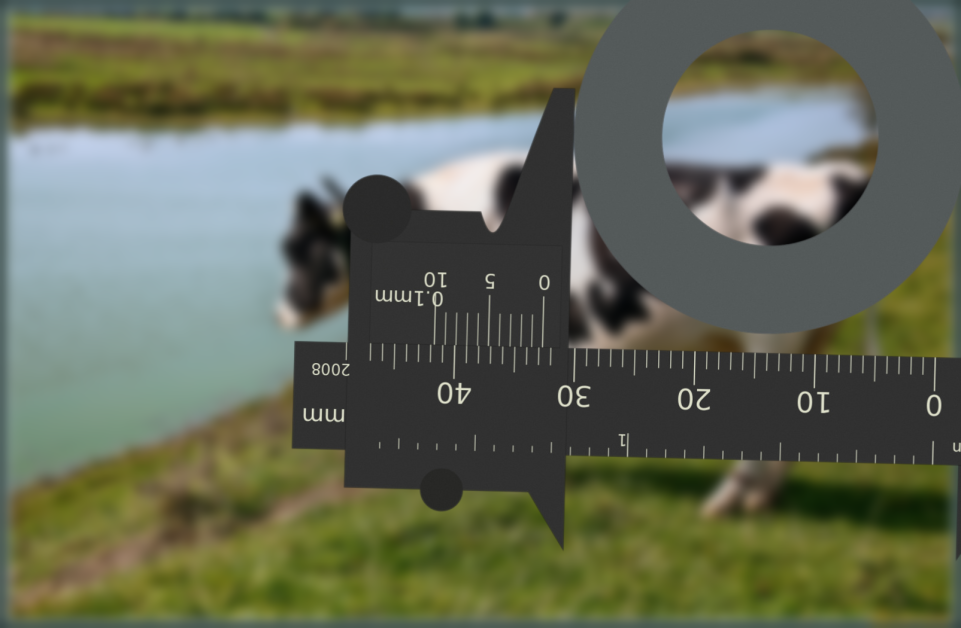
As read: 32.7 mm
